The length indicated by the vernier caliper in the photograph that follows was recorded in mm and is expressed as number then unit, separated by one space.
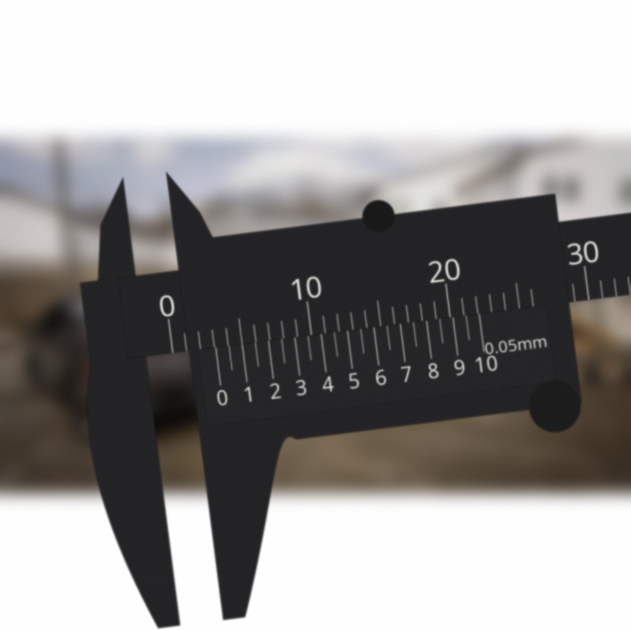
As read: 3.1 mm
